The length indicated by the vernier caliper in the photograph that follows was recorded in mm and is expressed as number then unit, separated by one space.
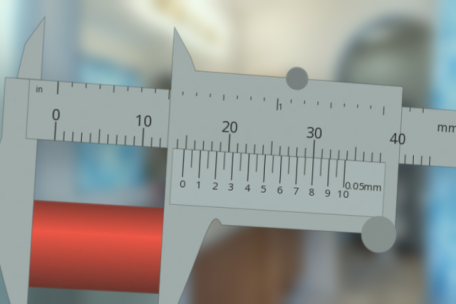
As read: 14.8 mm
